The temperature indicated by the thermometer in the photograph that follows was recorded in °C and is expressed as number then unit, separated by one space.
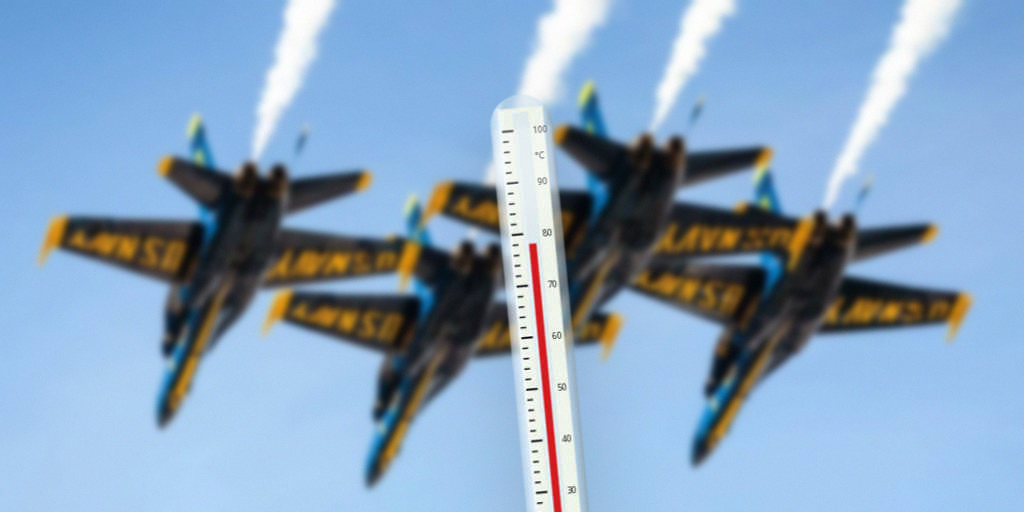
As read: 78 °C
